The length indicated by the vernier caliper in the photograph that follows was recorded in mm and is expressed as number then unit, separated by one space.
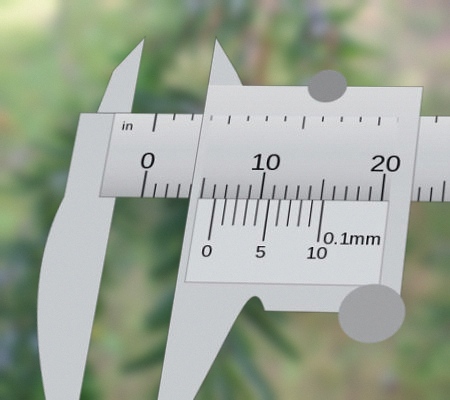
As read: 6.2 mm
